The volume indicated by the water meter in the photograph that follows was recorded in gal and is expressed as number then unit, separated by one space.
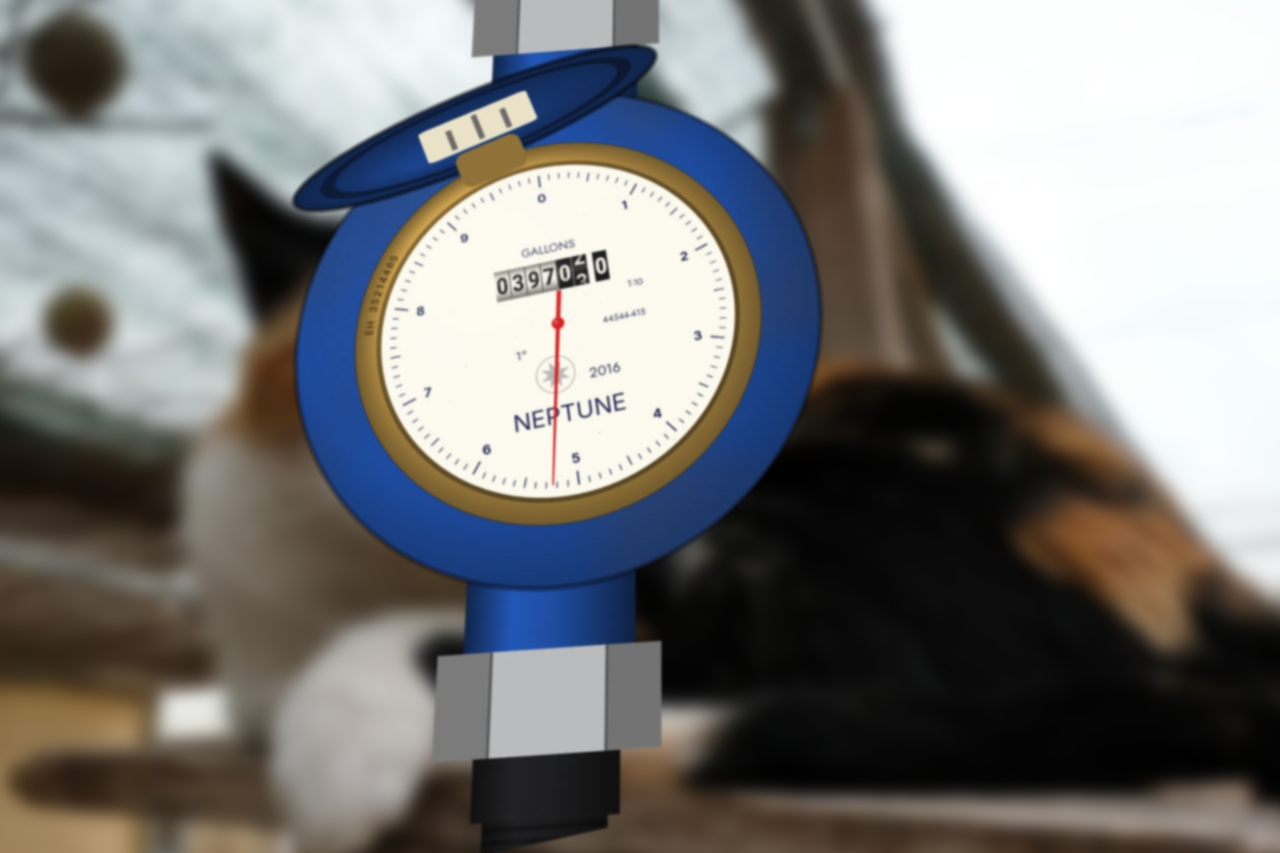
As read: 397025.2 gal
